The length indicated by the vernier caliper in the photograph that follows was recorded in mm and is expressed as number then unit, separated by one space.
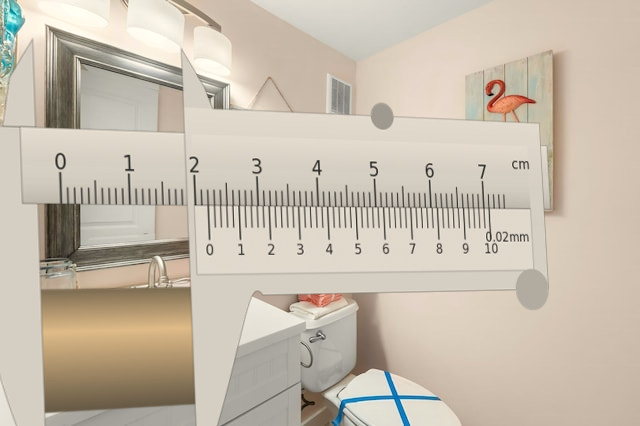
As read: 22.0 mm
